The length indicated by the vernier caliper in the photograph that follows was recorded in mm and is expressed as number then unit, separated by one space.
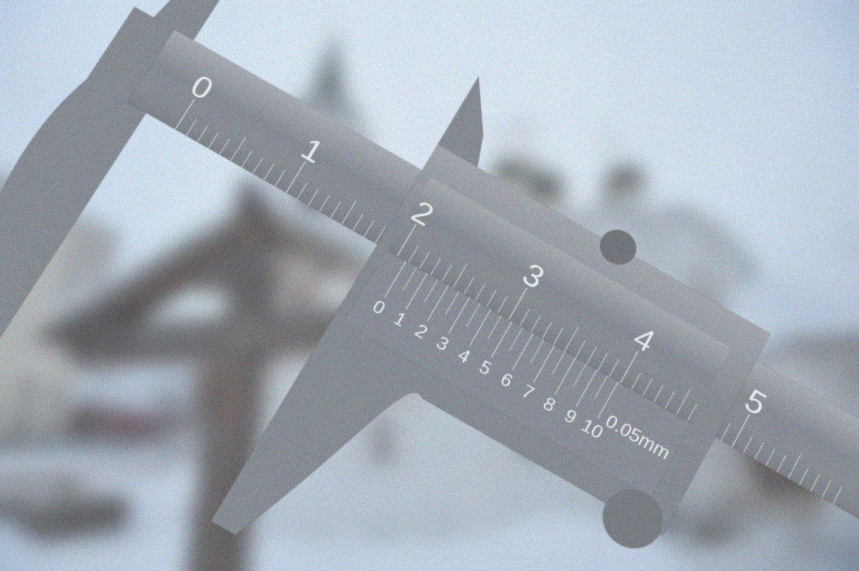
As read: 20.8 mm
